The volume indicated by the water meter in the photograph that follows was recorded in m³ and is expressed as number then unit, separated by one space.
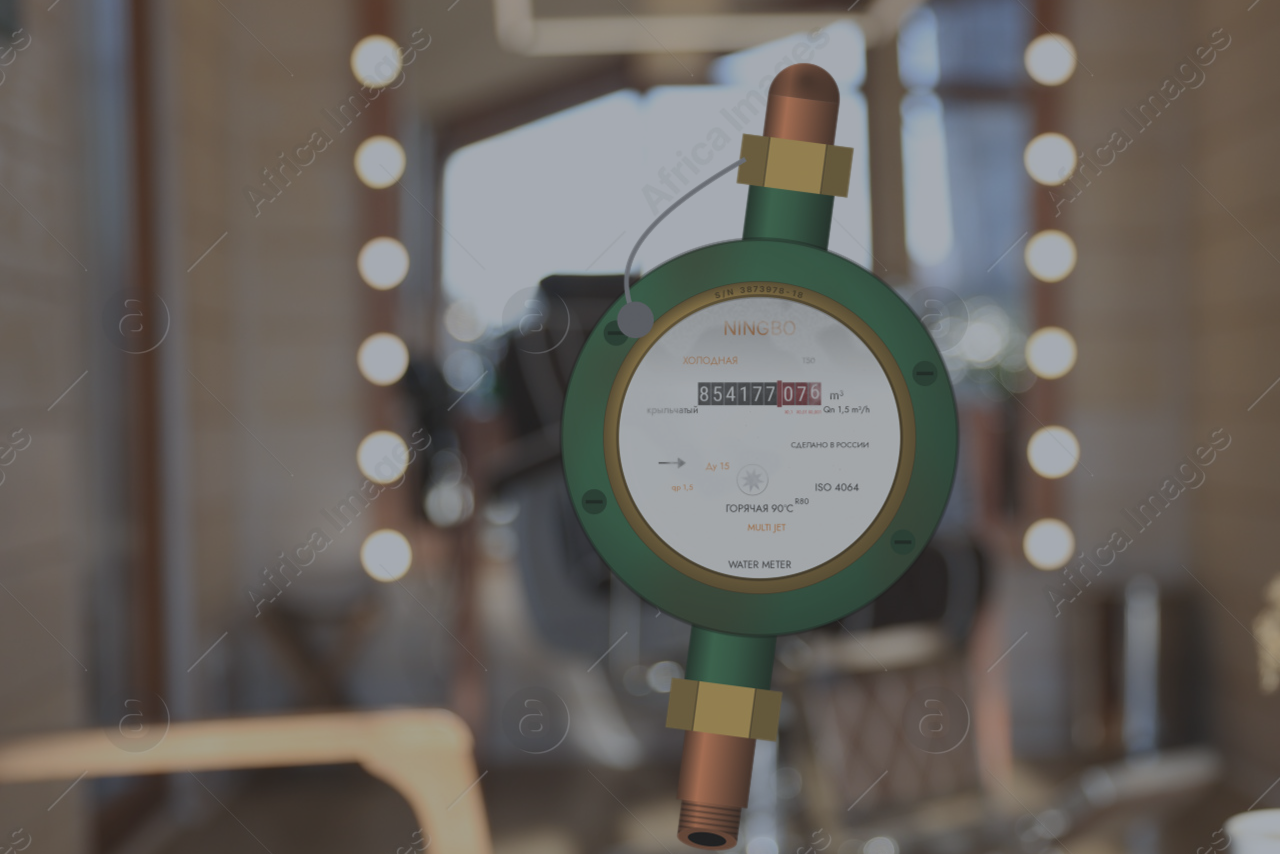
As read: 854177.076 m³
